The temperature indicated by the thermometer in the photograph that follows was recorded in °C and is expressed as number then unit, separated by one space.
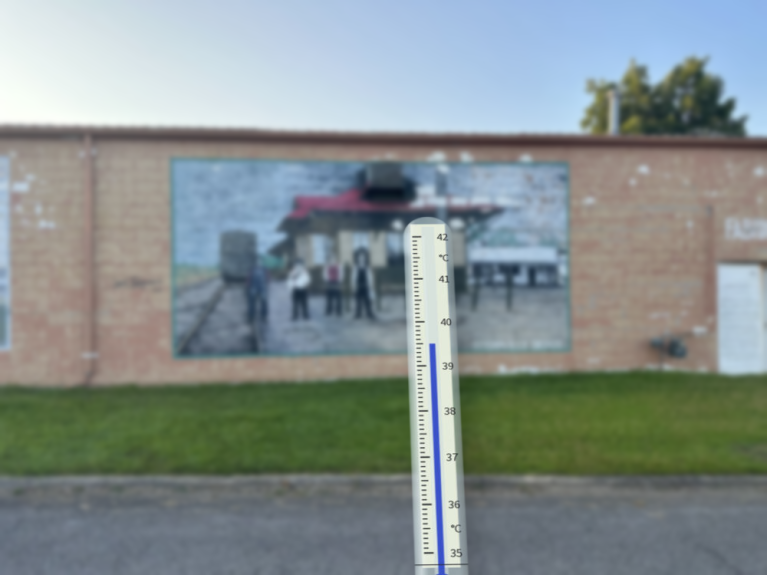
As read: 39.5 °C
